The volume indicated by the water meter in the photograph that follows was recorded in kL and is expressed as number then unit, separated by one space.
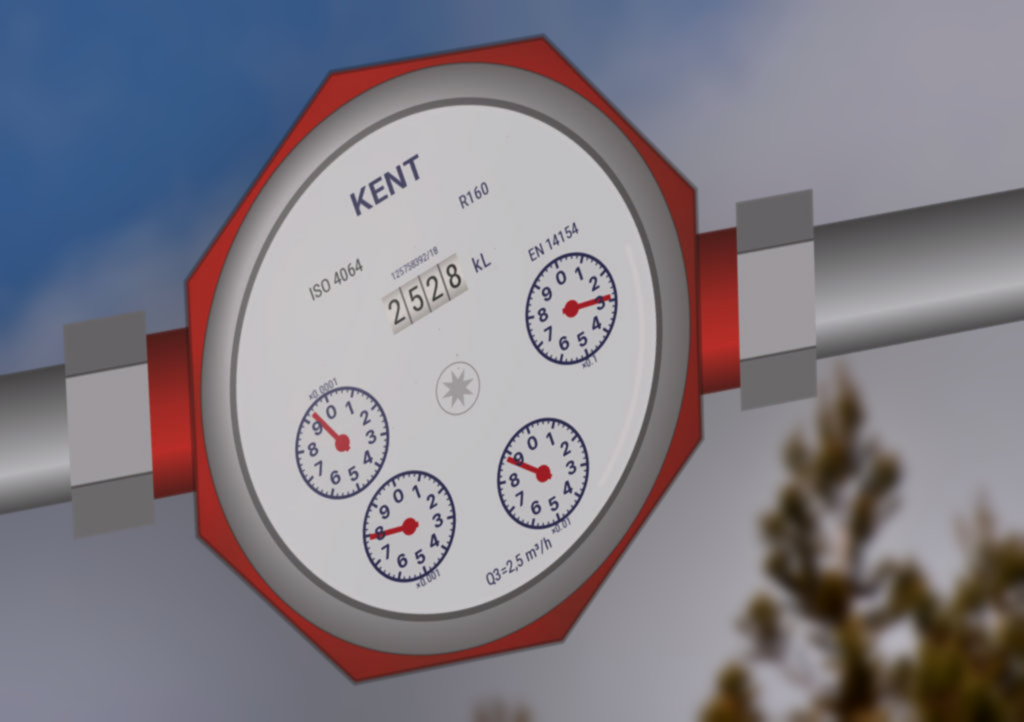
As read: 2528.2879 kL
